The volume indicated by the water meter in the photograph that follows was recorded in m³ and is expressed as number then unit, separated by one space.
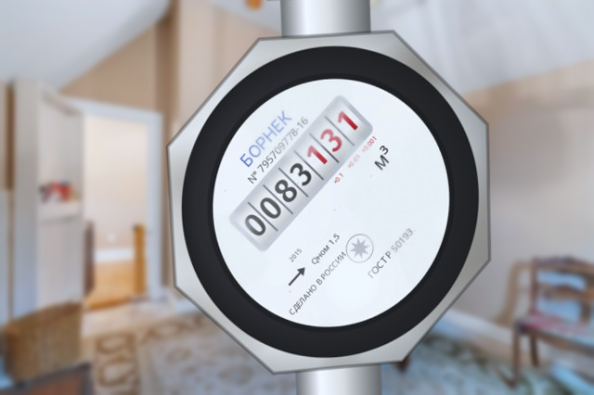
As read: 83.131 m³
